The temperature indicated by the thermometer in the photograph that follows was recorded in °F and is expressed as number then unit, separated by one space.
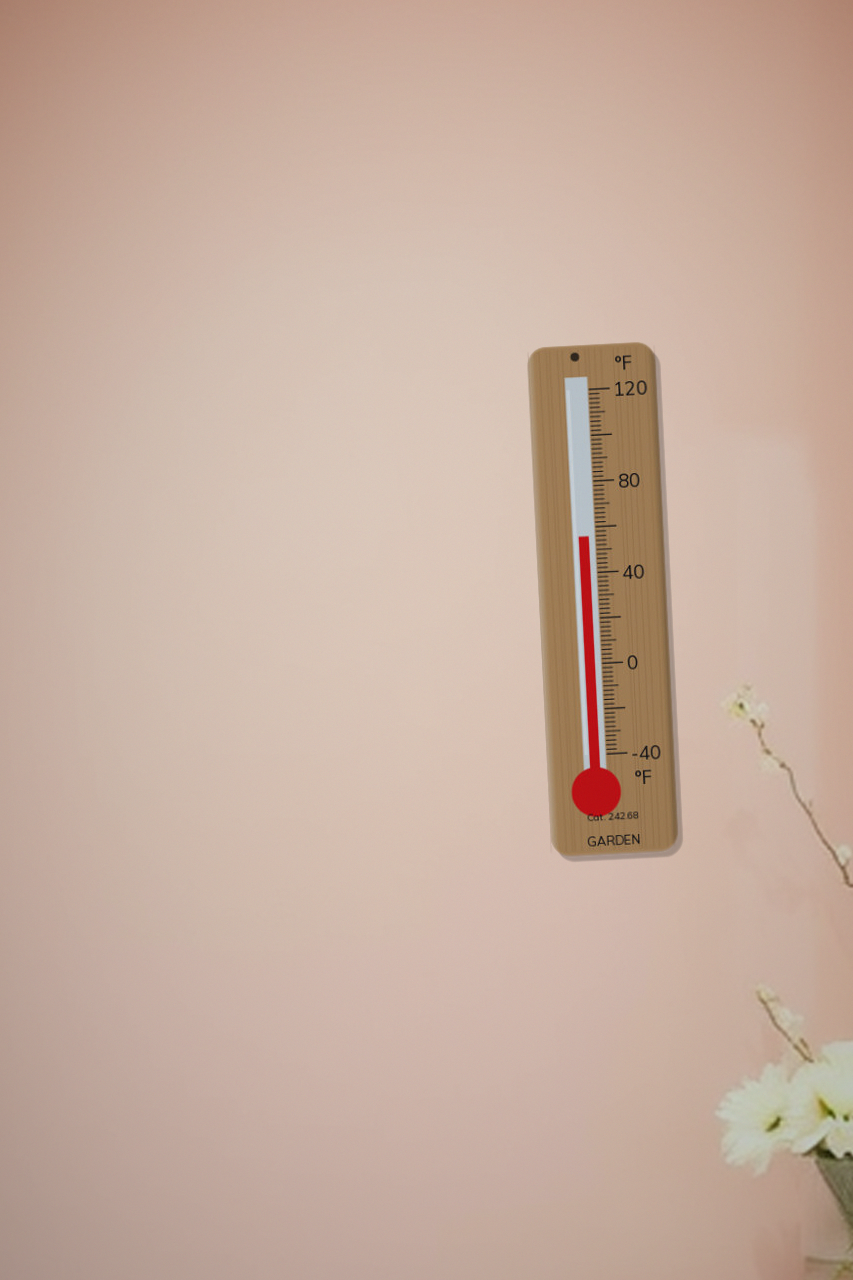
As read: 56 °F
